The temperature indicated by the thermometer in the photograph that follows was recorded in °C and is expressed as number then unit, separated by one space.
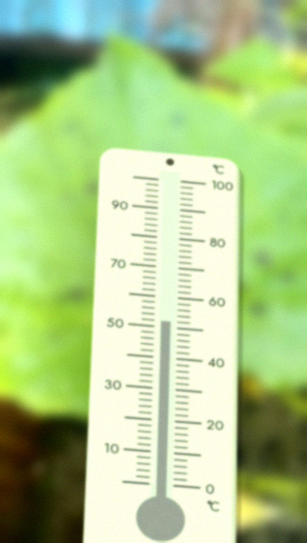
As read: 52 °C
